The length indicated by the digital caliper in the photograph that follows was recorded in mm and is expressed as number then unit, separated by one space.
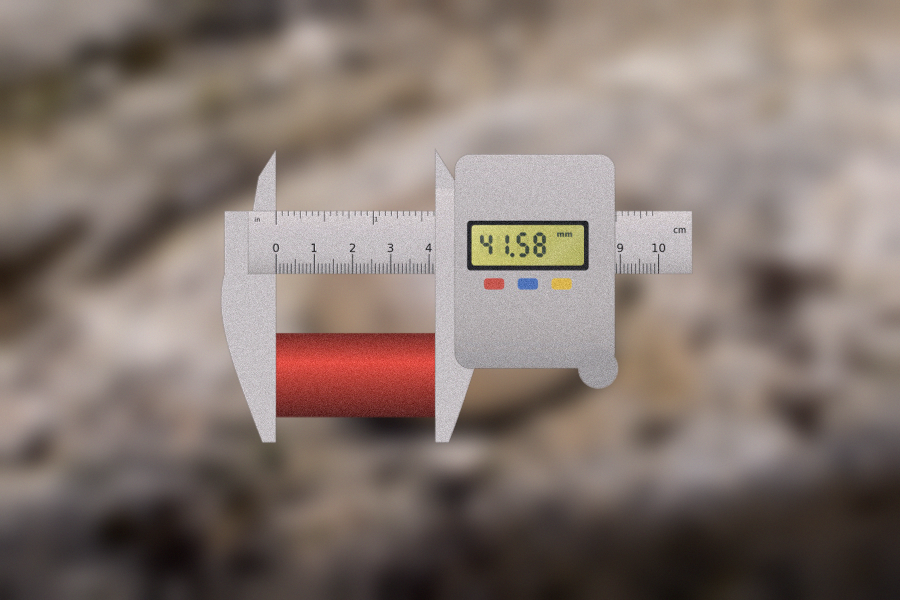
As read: 41.58 mm
